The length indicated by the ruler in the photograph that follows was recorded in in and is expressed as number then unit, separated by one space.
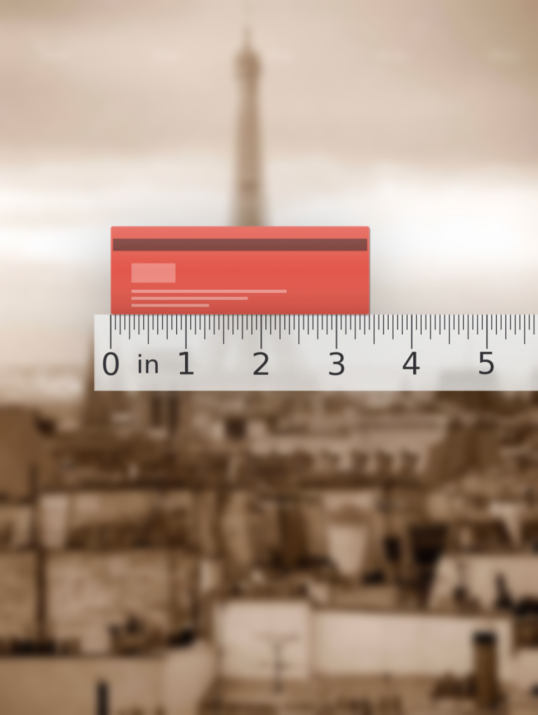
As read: 3.4375 in
